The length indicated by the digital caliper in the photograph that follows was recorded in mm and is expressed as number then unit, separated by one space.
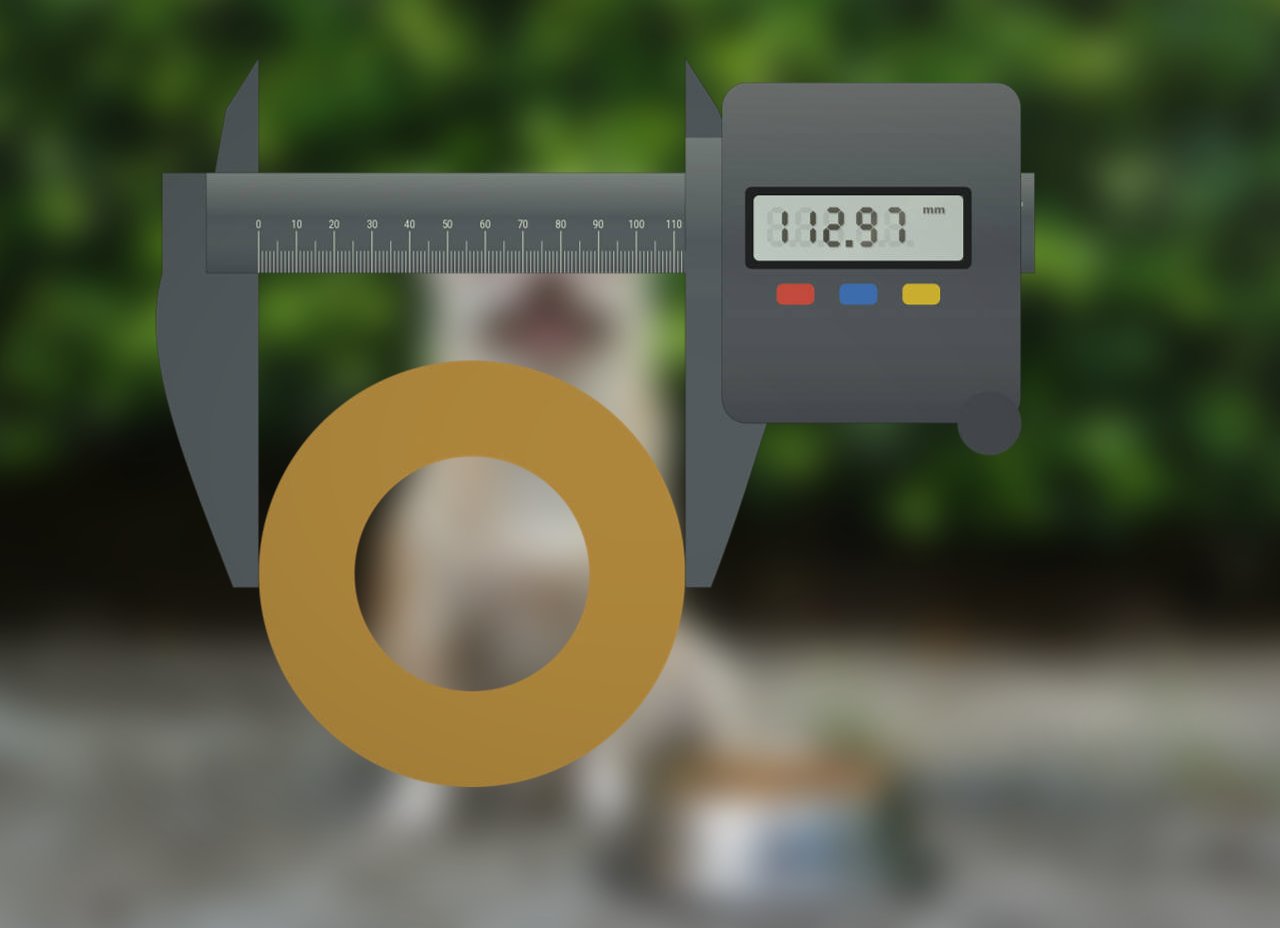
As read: 112.97 mm
